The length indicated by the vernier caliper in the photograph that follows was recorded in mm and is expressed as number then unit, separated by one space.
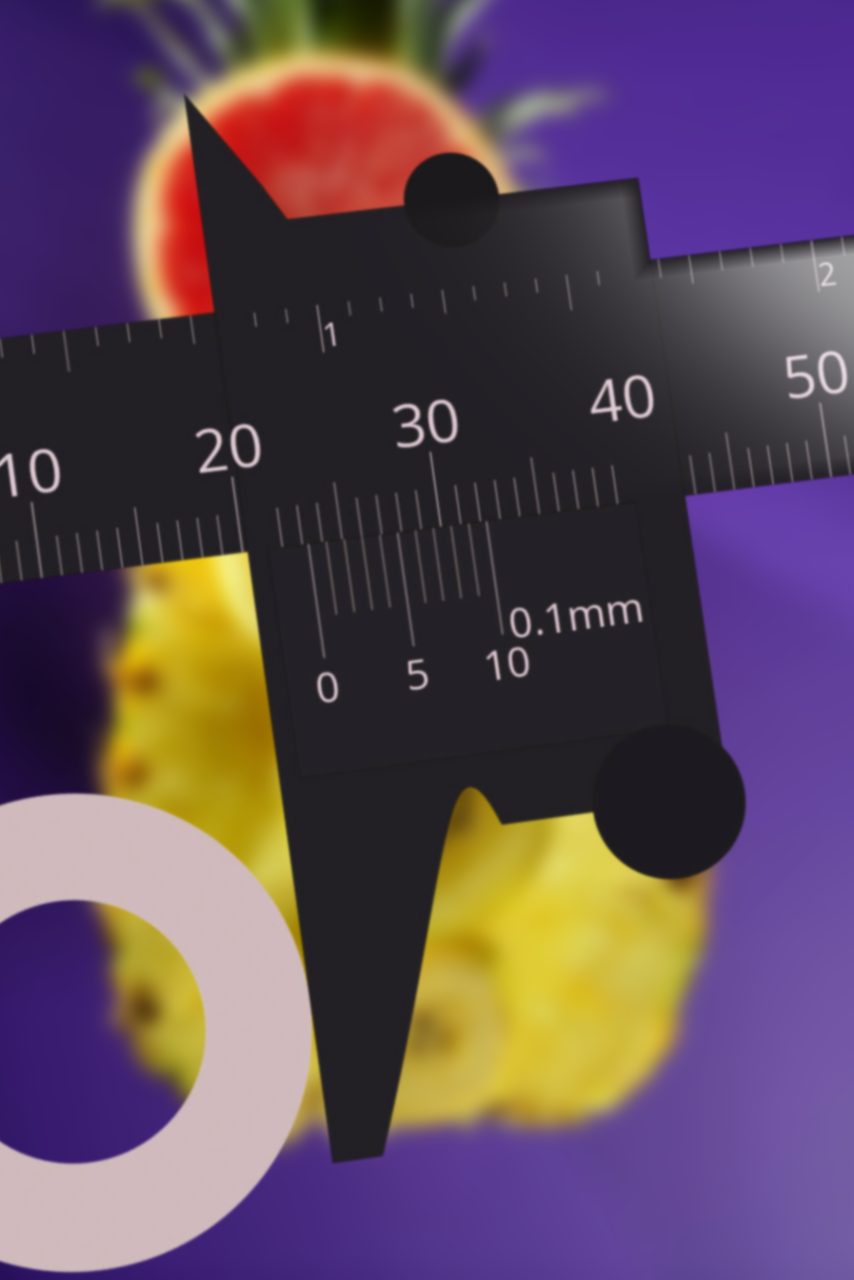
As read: 23.3 mm
